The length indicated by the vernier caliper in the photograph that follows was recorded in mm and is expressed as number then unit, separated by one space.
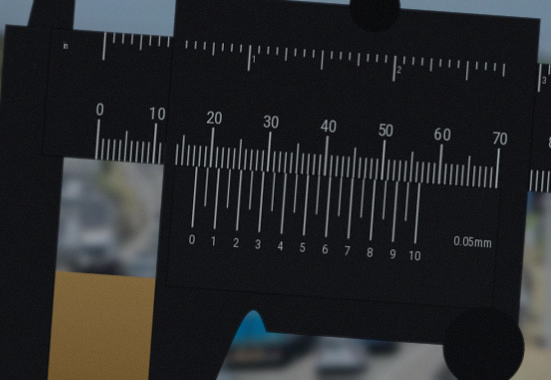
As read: 17.6 mm
